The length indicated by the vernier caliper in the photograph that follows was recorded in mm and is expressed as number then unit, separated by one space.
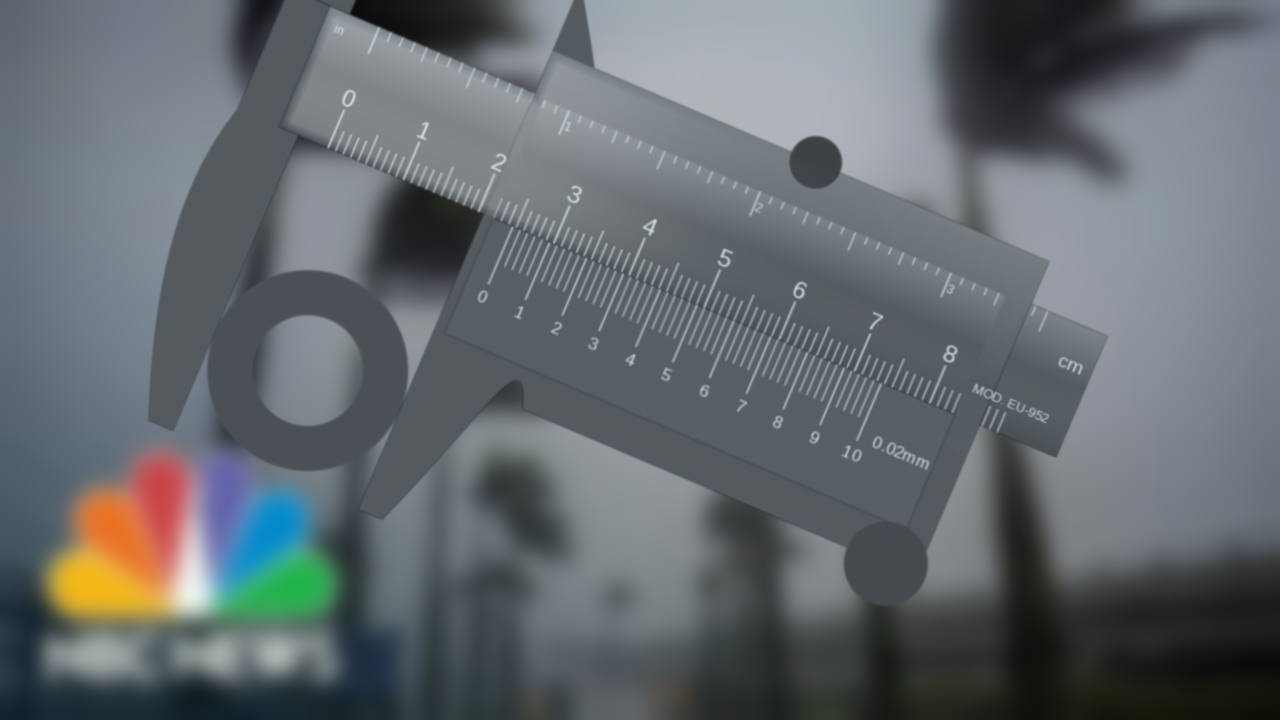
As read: 24.6 mm
